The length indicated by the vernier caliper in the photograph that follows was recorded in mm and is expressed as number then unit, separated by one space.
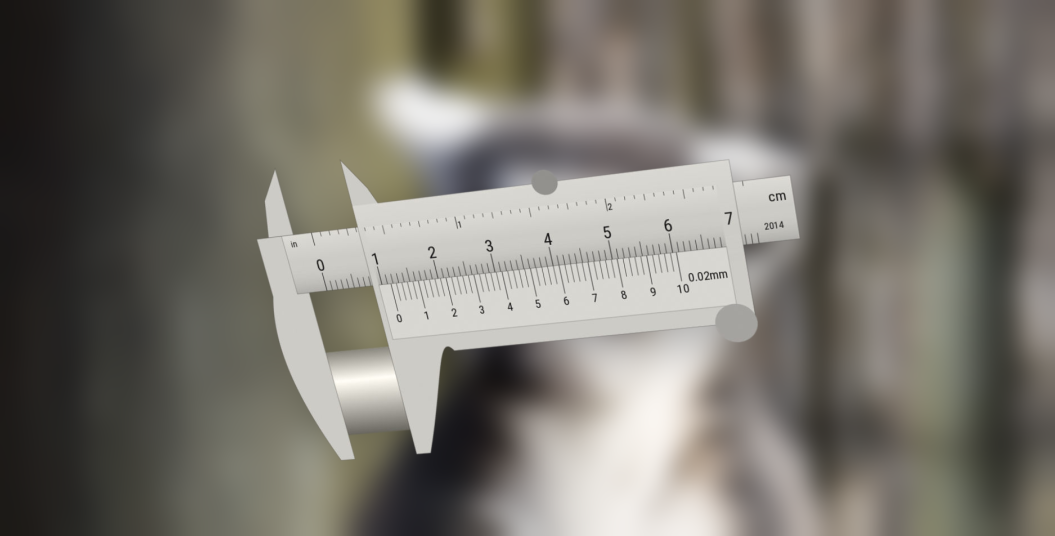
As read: 11.6 mm
